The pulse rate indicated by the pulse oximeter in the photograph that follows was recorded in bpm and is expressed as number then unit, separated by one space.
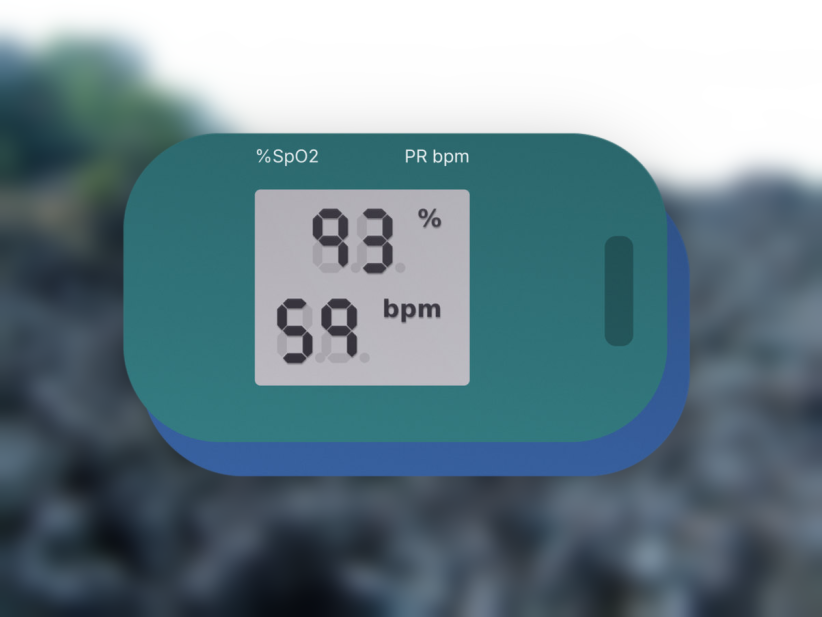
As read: 59 bpm
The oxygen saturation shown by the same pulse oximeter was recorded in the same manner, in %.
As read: 93 %
